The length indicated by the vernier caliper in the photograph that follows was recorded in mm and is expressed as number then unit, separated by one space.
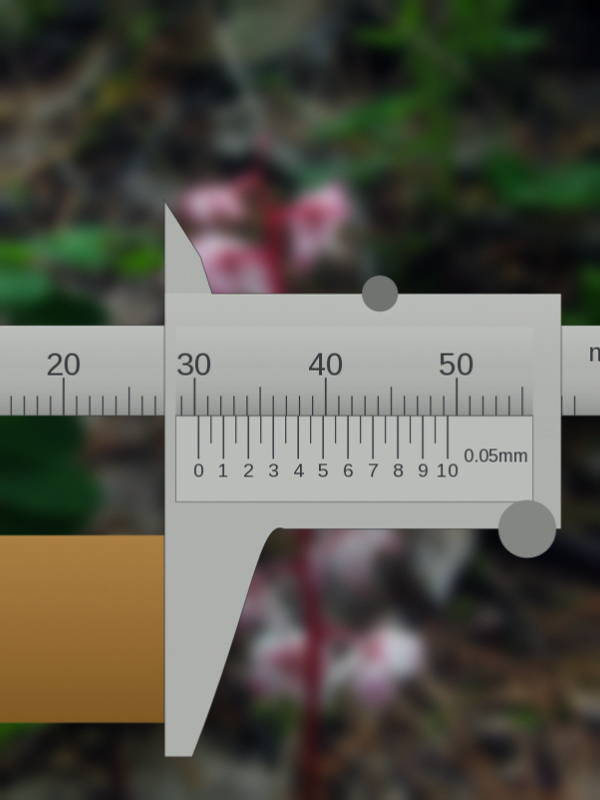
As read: 30.3 mm
